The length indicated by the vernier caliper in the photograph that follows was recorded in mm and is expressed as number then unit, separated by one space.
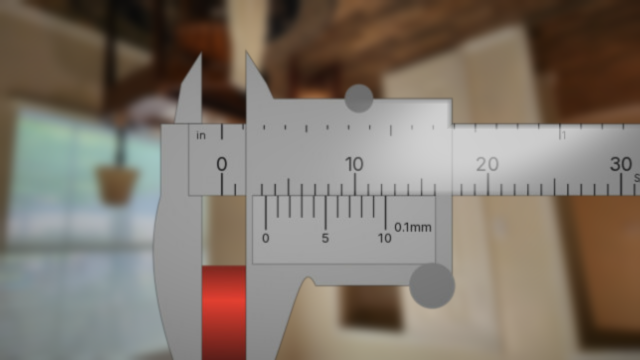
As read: 3.3 mm
